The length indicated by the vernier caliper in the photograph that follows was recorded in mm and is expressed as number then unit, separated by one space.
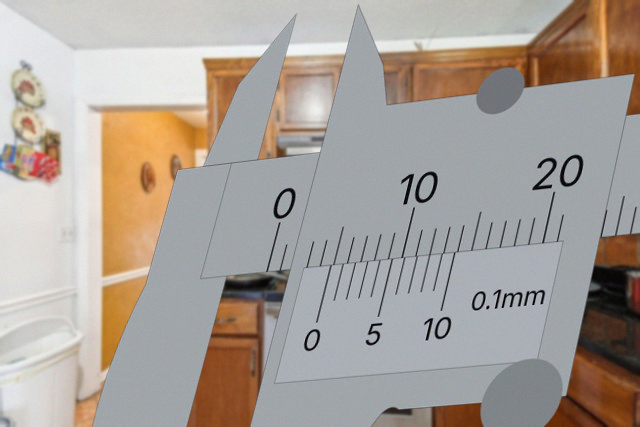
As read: 4.8 mm
